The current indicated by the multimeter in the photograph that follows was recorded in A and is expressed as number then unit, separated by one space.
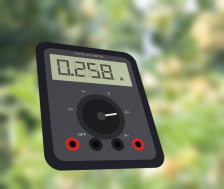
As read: 0.258 A
